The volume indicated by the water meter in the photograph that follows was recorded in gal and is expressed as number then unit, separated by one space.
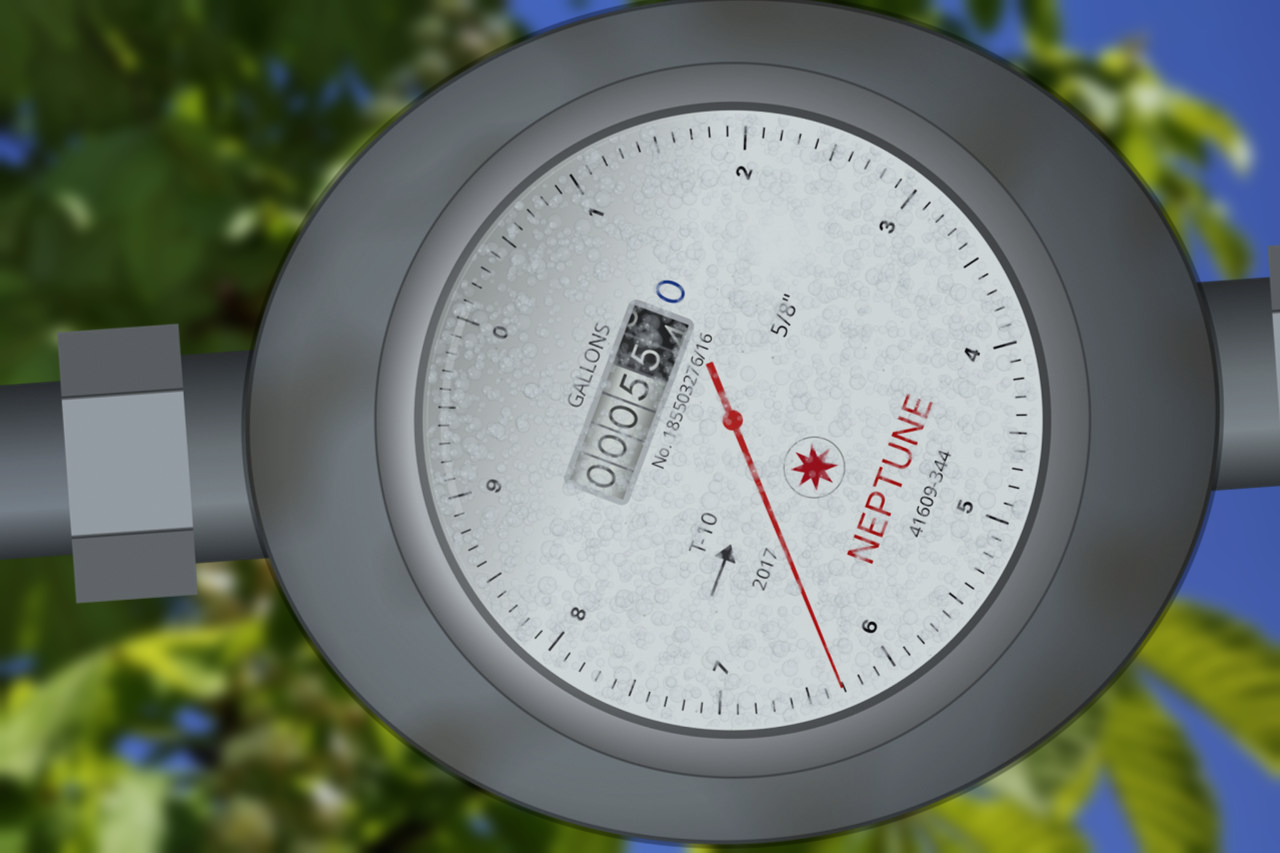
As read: 5536.3 gal
